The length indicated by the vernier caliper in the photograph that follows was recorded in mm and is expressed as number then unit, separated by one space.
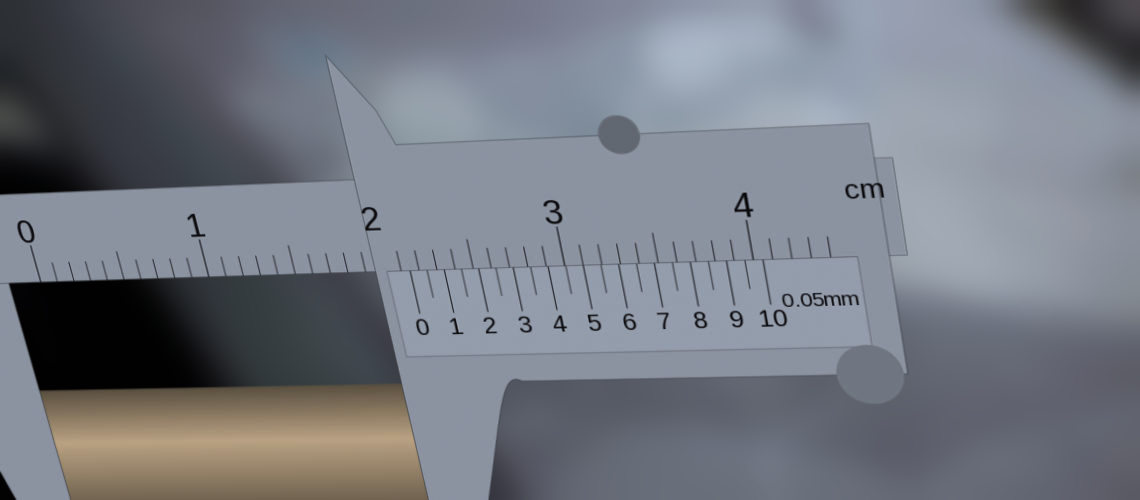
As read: 21.5 mm
